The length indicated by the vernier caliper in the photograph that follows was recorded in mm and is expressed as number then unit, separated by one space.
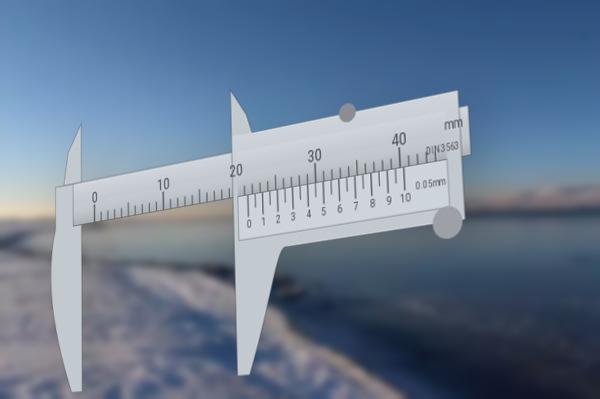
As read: 21.4 mm
